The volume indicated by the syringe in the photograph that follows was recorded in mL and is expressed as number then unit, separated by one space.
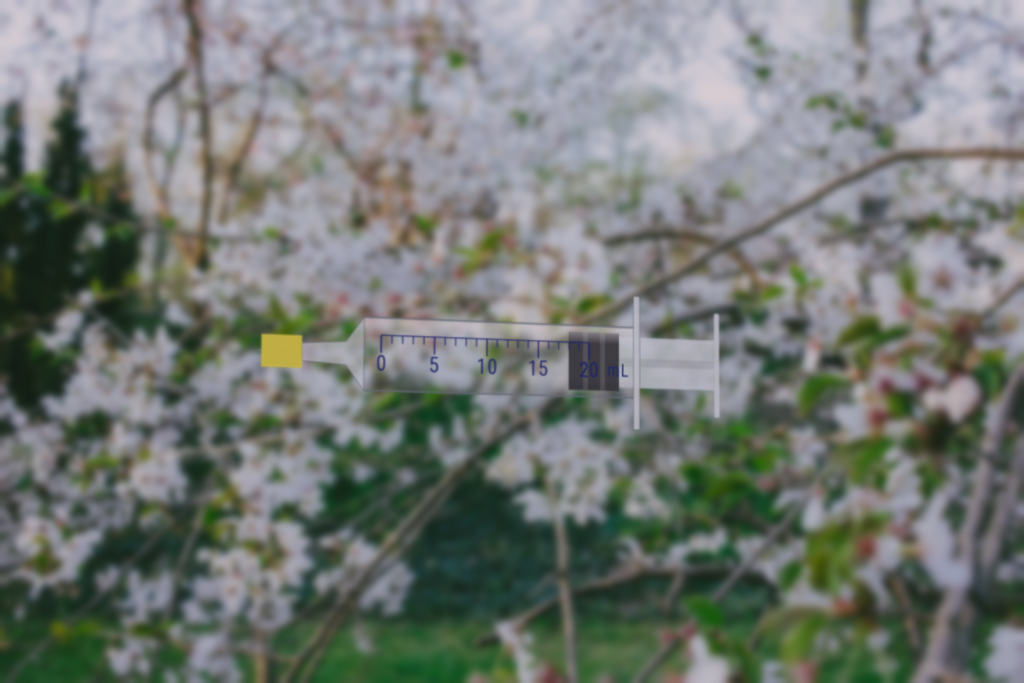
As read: 18 mL
